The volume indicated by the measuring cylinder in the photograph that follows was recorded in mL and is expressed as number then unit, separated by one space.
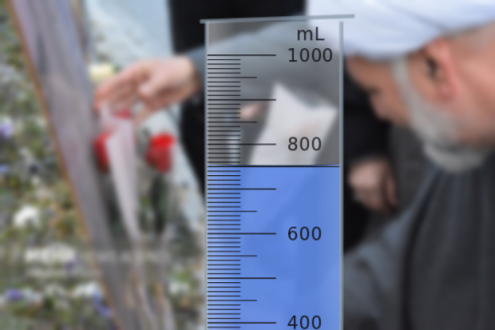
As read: 750 mL
